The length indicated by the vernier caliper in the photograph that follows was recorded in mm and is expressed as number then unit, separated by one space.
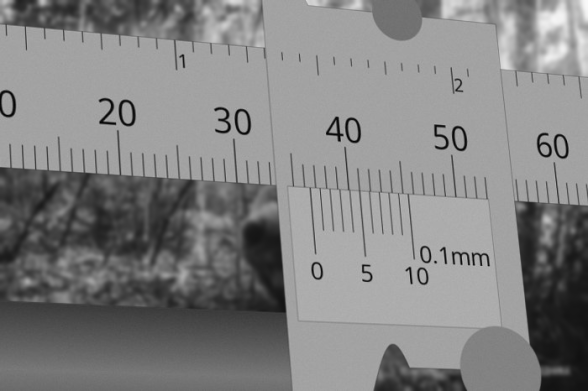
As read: 36.5 mm
